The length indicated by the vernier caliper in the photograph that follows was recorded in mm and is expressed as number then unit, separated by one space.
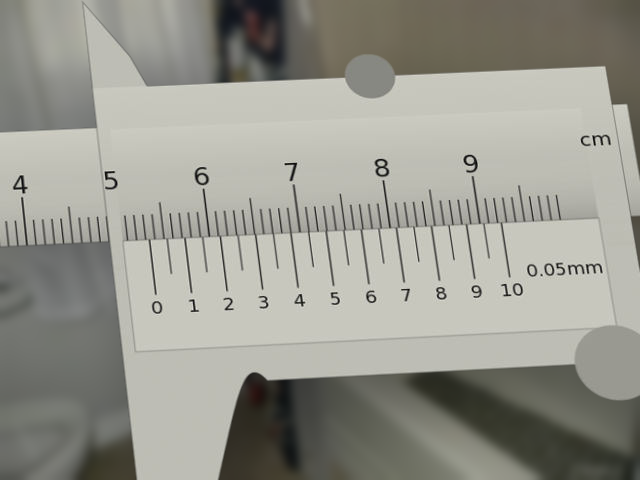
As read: 53.4 mm
